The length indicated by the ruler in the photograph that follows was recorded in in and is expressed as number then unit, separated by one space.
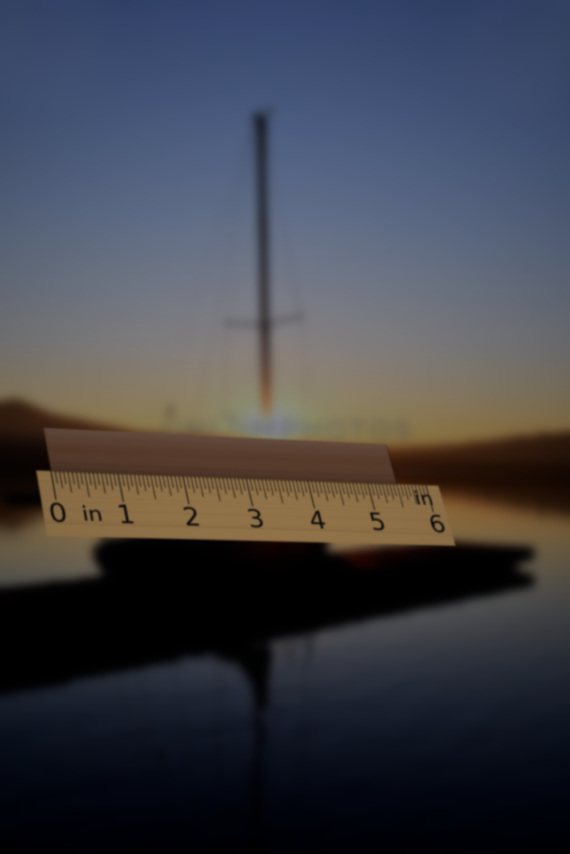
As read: 5.5 in
